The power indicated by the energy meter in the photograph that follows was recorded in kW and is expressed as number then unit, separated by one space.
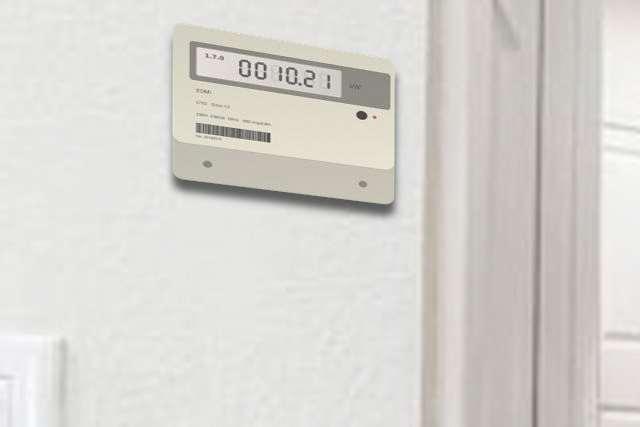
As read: 10.21 kW
